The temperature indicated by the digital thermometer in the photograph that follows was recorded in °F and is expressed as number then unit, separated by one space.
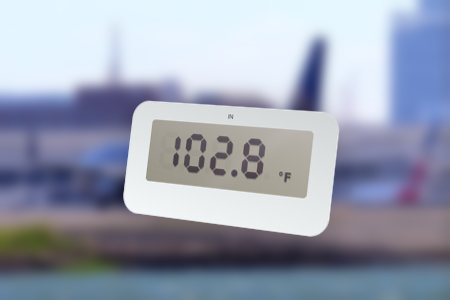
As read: 102.8 °F
